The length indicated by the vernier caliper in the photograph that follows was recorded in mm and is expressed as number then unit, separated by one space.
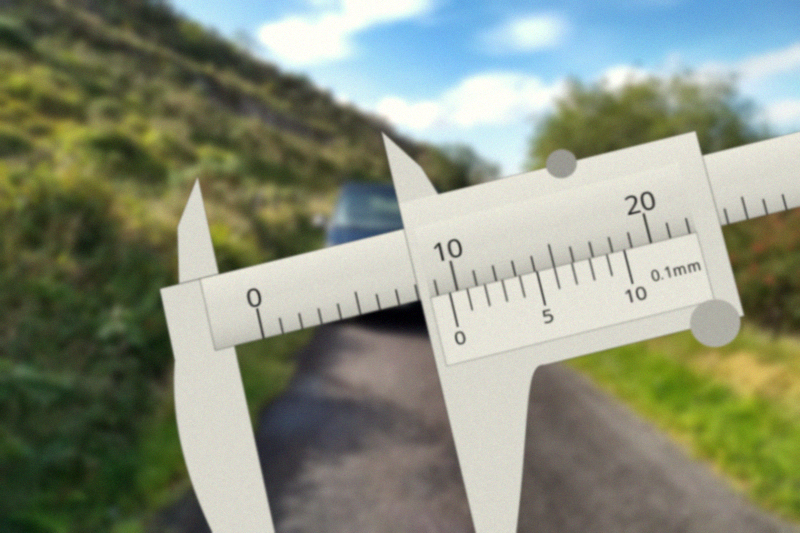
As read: 9.6 mm
